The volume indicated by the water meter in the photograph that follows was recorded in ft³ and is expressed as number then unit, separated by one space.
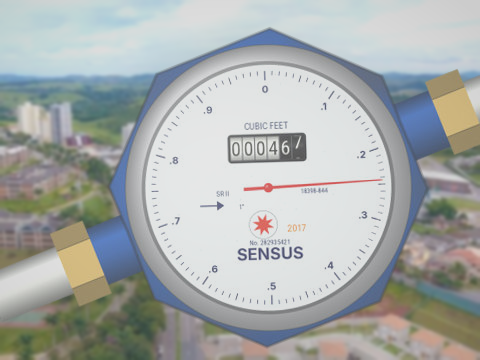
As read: 467.24 ft³
